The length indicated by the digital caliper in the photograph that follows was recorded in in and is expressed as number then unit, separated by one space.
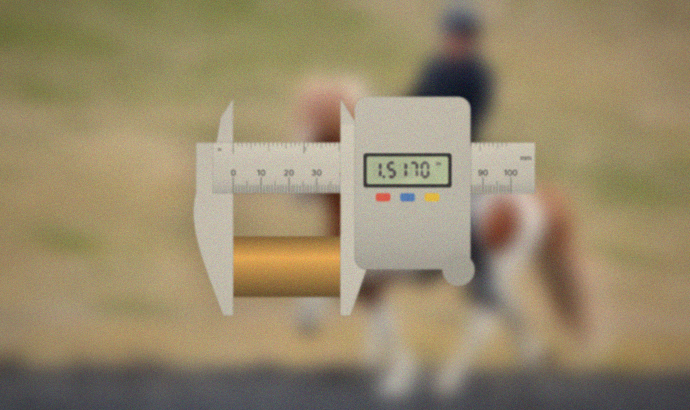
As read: 1.5170 in
